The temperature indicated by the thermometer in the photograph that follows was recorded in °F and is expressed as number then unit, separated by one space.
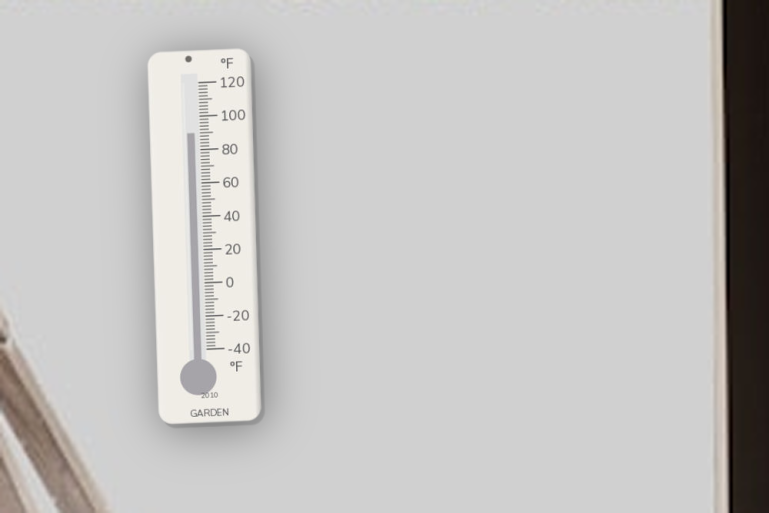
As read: 90 °F
